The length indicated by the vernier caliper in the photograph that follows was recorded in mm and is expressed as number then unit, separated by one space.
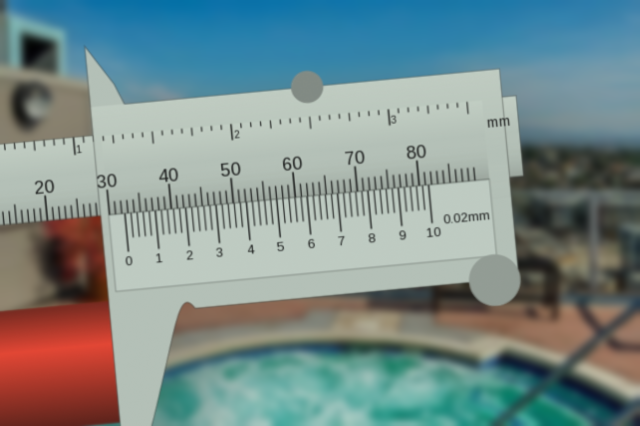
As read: 32.5 mm
